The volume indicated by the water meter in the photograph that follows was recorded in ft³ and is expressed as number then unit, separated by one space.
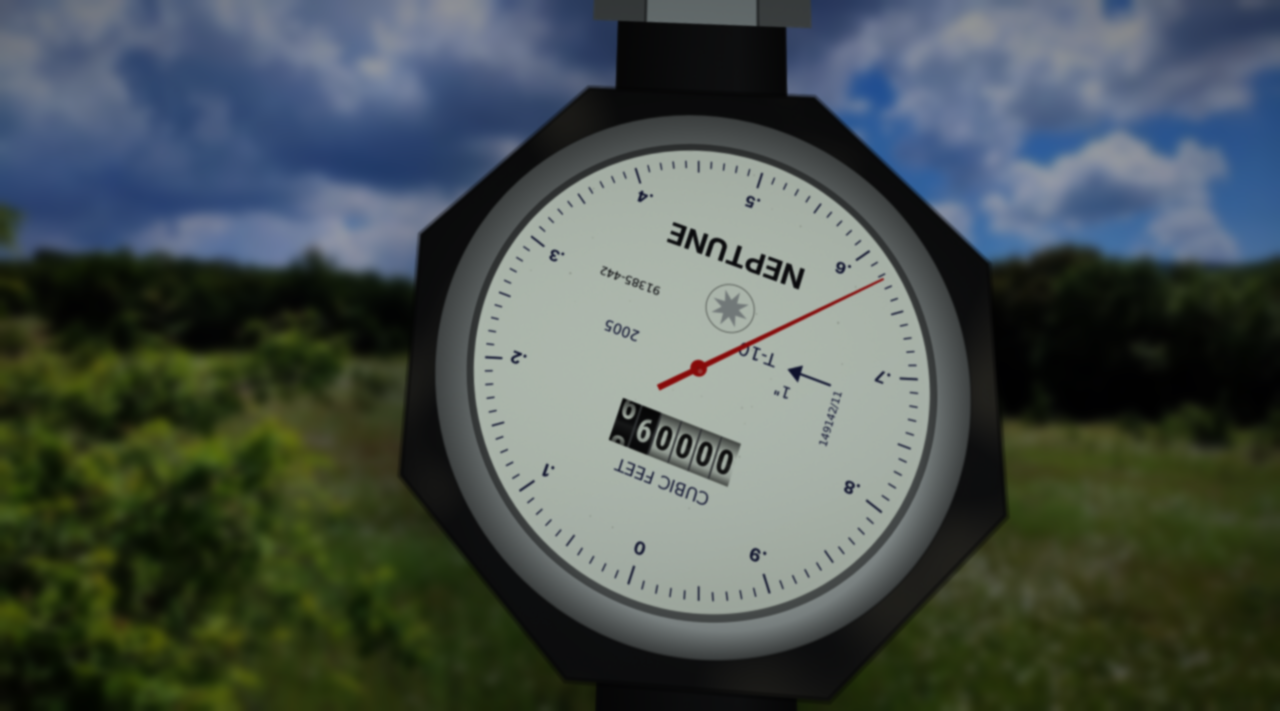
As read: 98.62 ft³
